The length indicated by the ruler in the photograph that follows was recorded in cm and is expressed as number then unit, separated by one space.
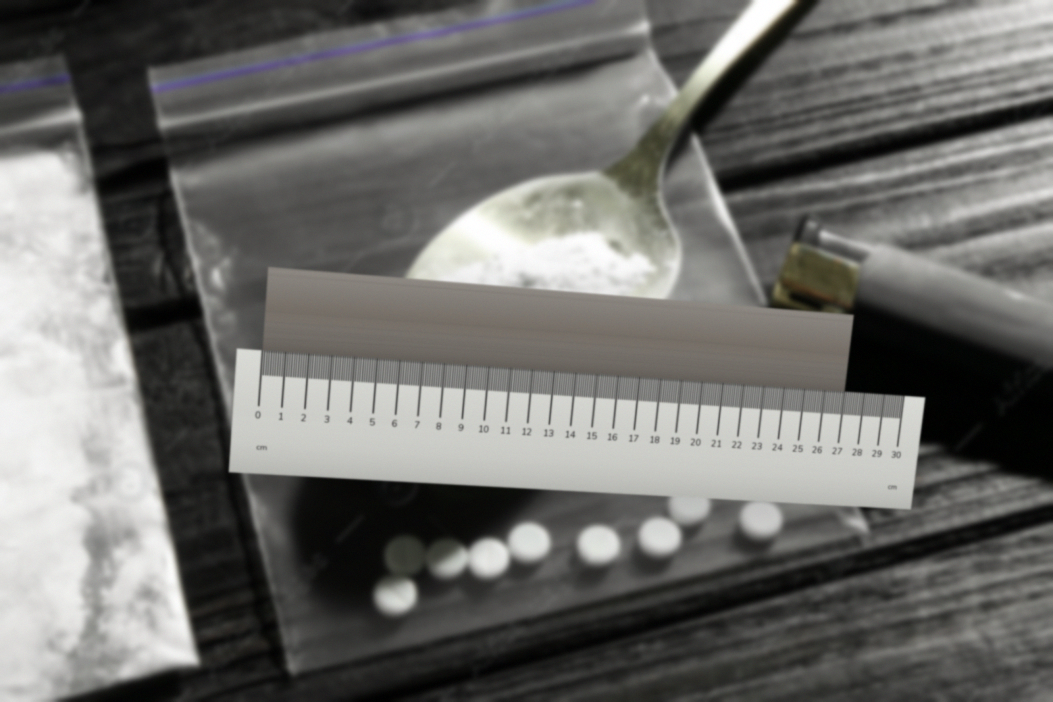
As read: 27 cm
